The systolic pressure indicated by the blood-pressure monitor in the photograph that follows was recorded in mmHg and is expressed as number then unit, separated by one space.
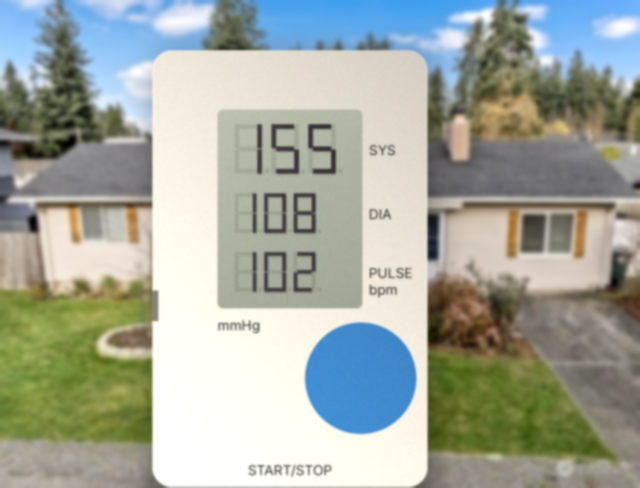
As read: 155 mmHg
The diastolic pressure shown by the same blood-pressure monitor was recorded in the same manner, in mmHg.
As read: 108 mmHg
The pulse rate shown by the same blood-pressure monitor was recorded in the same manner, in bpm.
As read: 102 bpm
